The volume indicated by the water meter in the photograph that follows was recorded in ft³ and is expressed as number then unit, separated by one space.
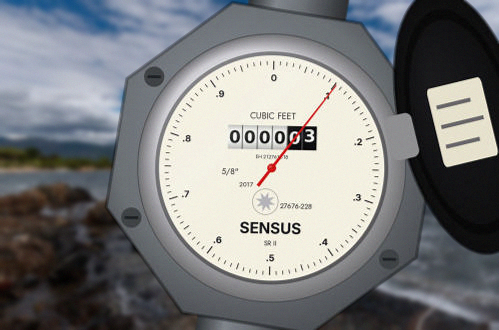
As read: 3.10 ft³
